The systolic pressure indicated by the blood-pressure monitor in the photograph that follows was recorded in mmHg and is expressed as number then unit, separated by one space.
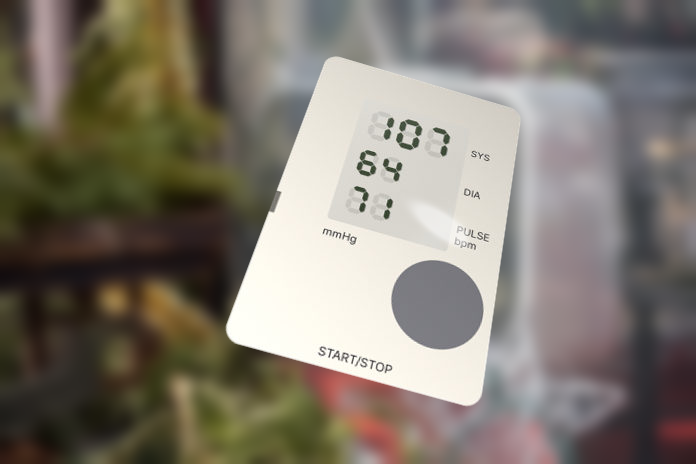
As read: 107 mmHg
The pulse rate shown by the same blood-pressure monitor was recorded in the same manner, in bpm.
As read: 71 bpm
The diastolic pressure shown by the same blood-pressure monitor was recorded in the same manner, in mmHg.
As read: 64 mmHg
